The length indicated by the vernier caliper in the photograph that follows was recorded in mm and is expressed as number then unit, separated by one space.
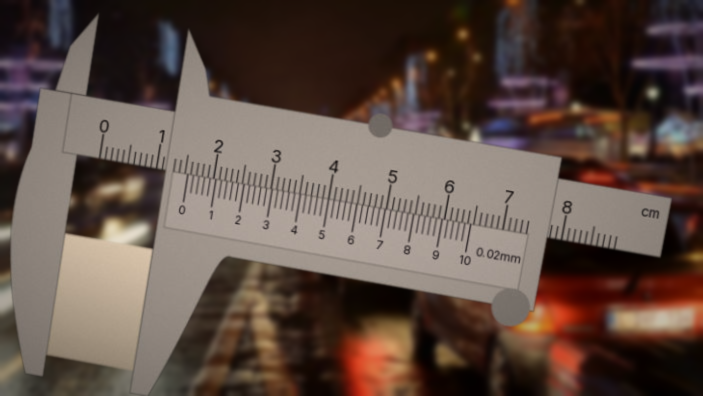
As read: 15.5 mm
